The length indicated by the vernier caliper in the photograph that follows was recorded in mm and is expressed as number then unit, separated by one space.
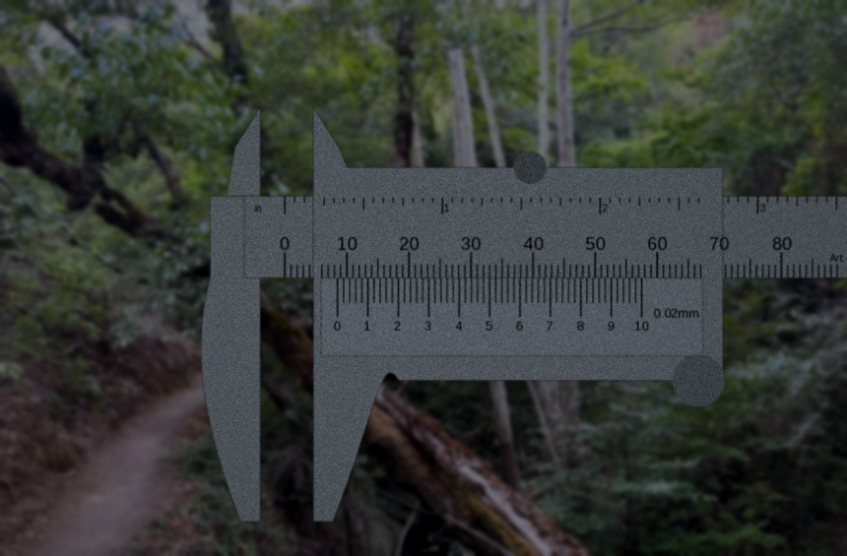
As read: 8.5 mm
